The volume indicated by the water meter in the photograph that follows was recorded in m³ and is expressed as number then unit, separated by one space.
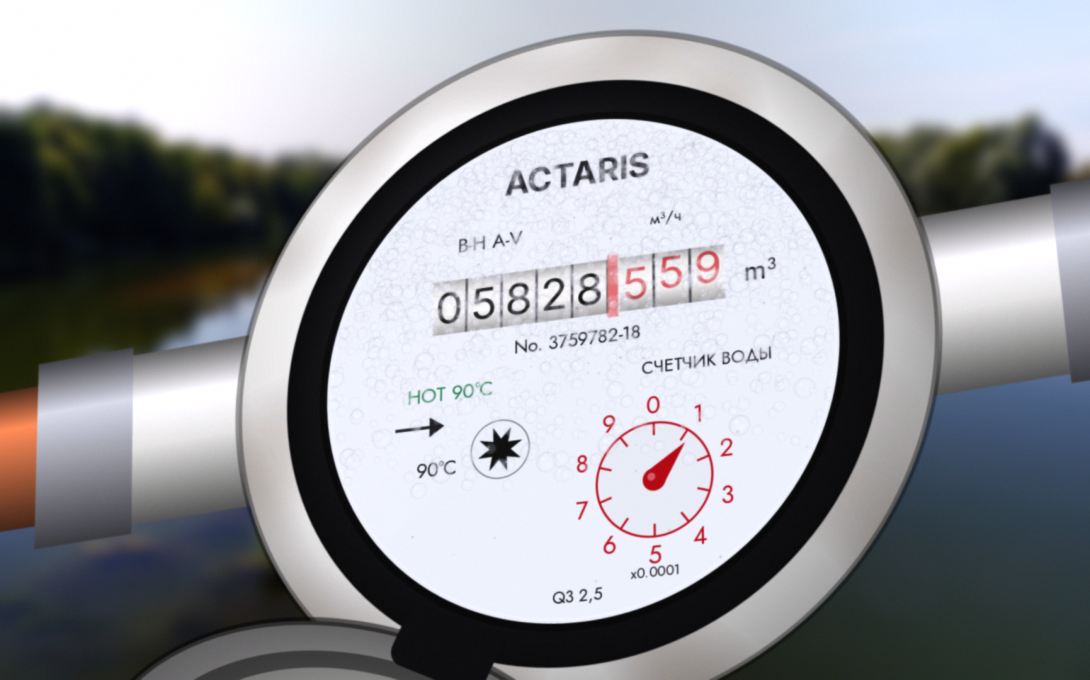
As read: 5828.5591 m³
